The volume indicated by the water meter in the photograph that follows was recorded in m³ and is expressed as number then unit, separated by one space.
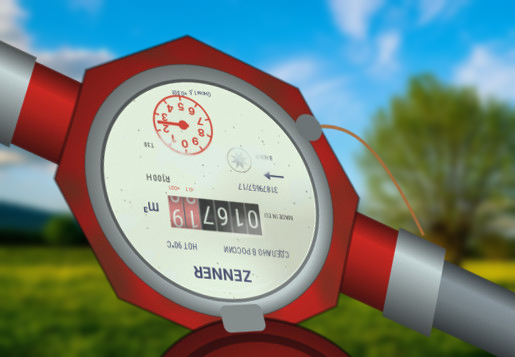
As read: 167.192 m³
